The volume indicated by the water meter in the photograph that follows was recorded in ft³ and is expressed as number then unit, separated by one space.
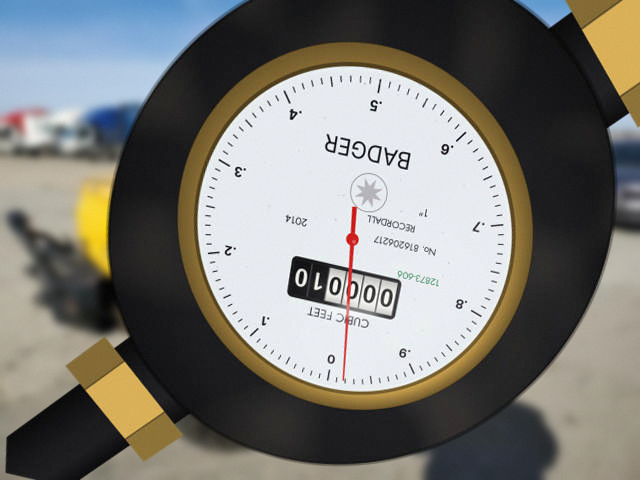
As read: 9.98 ft³
